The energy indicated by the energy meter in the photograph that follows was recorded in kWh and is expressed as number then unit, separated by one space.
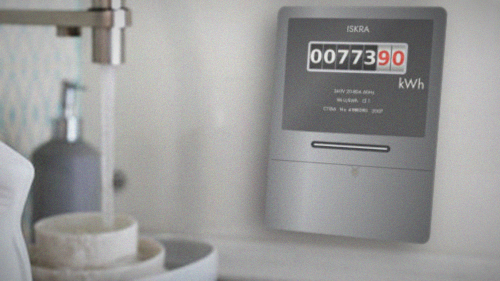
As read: 773.90 kWh
